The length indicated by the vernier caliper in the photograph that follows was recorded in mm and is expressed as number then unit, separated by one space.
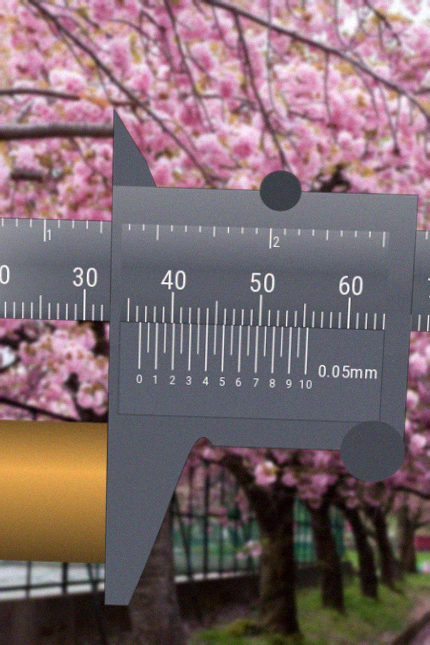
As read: 36.4 mm
